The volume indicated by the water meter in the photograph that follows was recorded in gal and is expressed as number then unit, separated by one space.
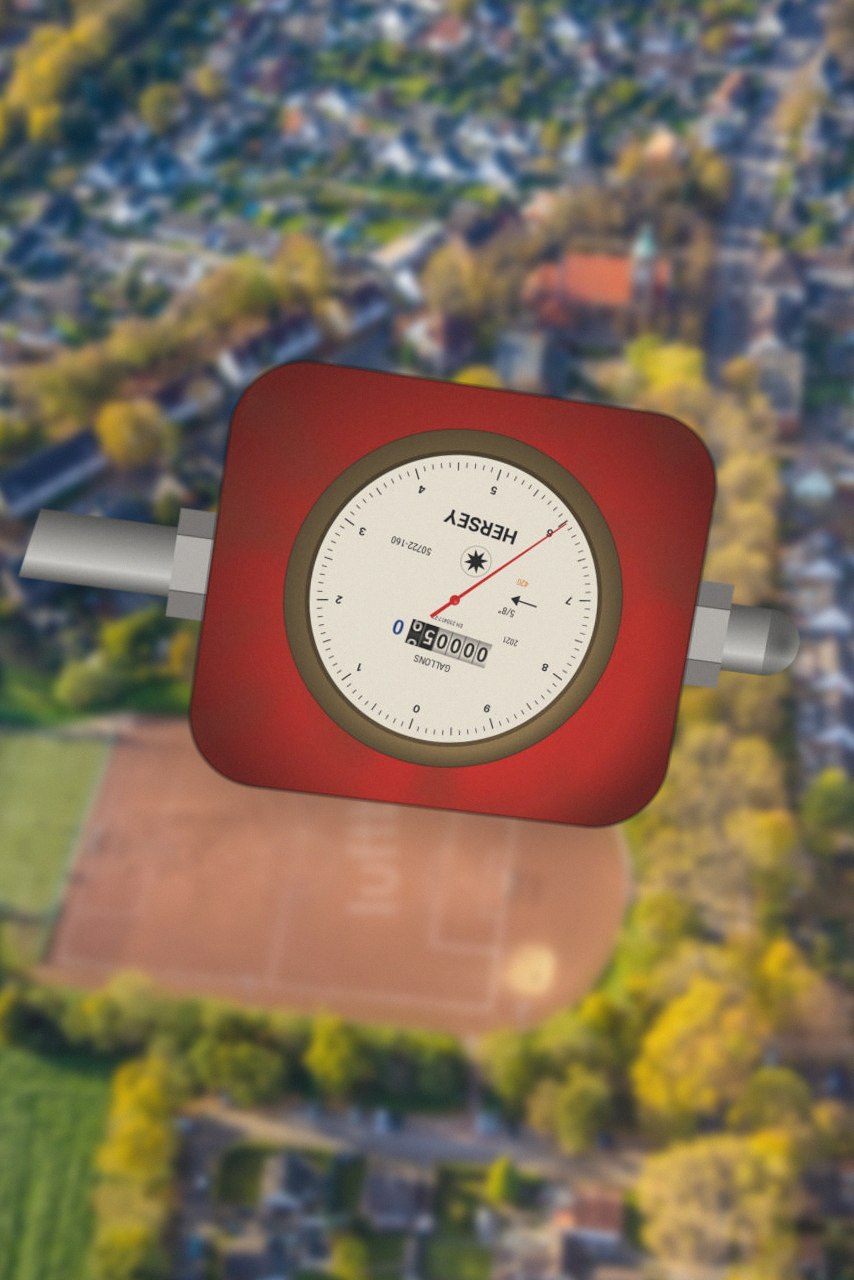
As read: 586.0 gal
